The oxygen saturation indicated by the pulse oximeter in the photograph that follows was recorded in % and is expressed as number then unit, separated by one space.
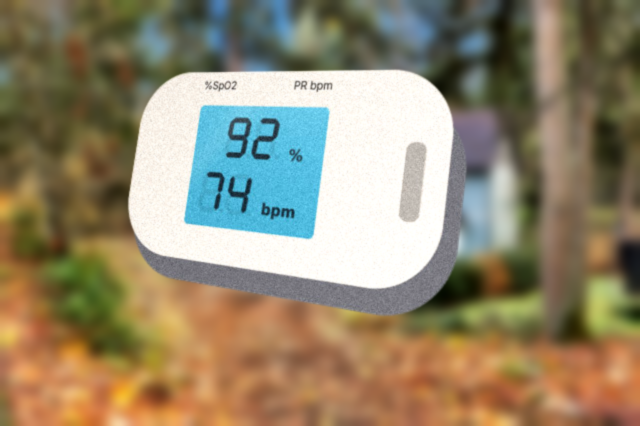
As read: 92 %
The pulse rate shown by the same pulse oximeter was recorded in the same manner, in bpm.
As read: 74 bpm
